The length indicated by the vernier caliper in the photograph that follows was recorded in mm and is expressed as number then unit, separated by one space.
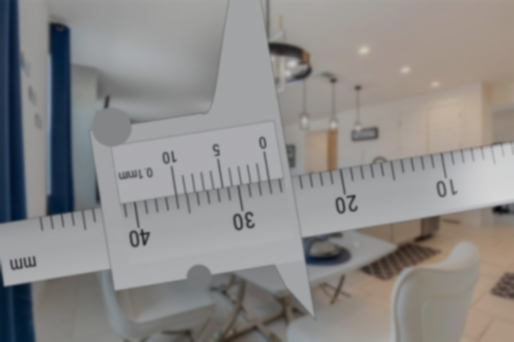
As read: 27.0 mm
